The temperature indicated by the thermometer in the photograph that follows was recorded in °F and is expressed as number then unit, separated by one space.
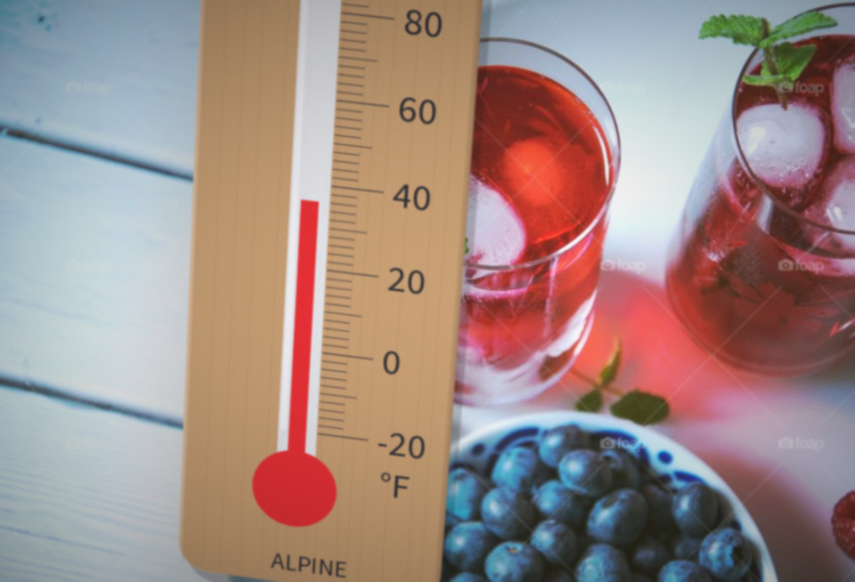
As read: 36 °F
